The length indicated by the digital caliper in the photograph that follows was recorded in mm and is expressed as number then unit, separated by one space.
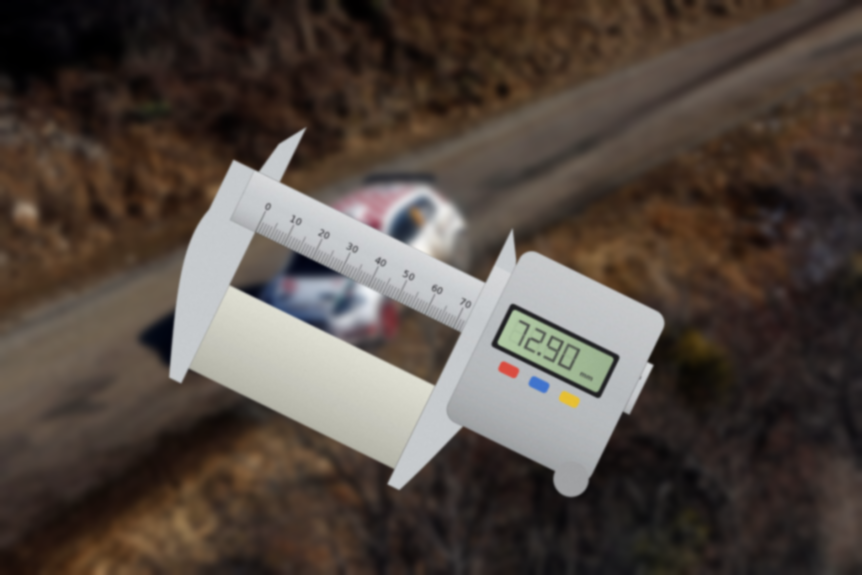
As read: 72.90 mm
